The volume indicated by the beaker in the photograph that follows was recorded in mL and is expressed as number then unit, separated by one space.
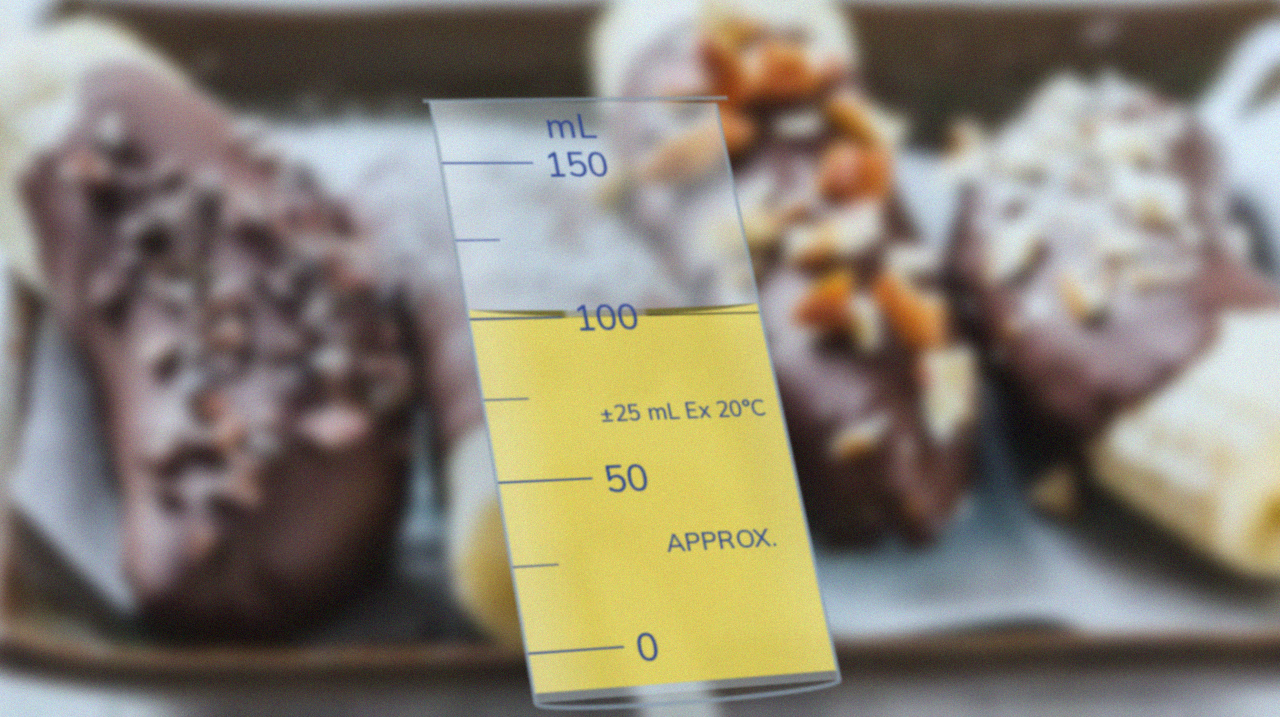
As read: 100 mL
